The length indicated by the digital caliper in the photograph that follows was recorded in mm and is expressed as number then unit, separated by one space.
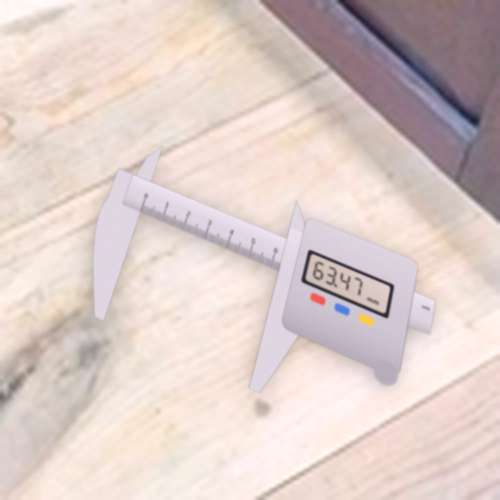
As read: 63.47 mm
